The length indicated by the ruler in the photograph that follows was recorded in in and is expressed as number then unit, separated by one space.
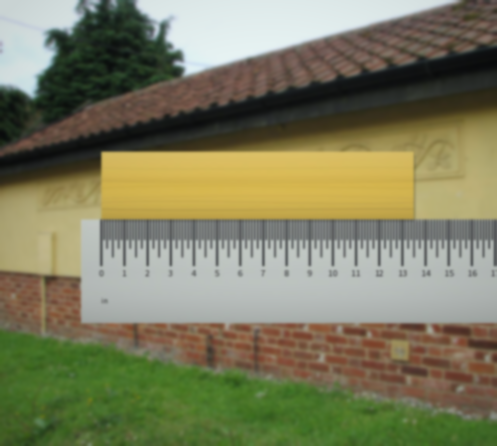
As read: 13.5 in
